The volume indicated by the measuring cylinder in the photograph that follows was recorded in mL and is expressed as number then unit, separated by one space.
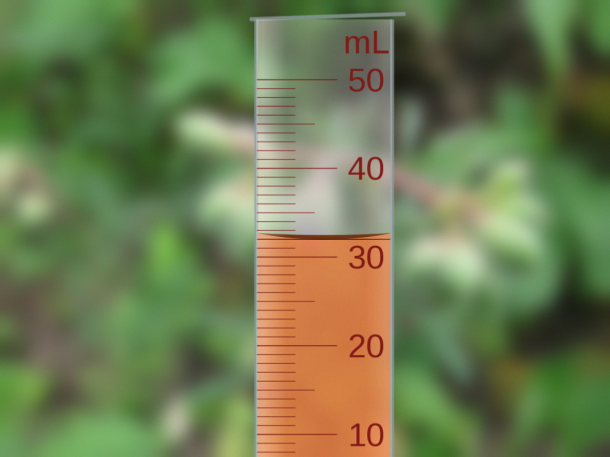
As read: 32 mL
